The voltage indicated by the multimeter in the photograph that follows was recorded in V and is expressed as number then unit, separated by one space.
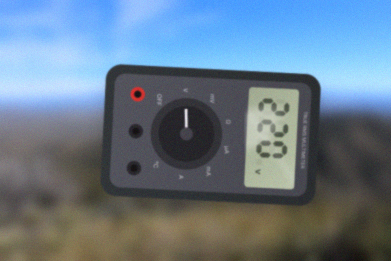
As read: 220 V
